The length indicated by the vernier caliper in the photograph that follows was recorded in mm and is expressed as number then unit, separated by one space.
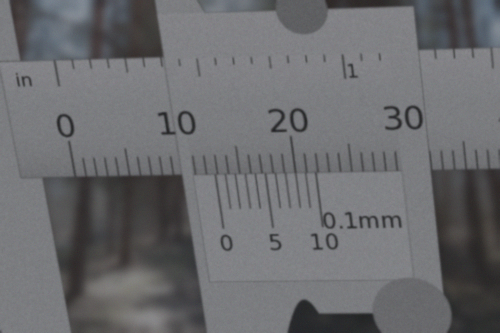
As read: 12.8 mm
